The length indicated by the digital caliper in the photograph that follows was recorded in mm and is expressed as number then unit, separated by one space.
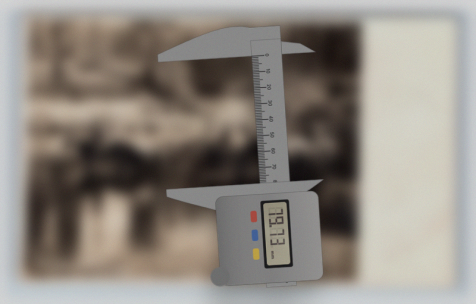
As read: 79.73 mm
